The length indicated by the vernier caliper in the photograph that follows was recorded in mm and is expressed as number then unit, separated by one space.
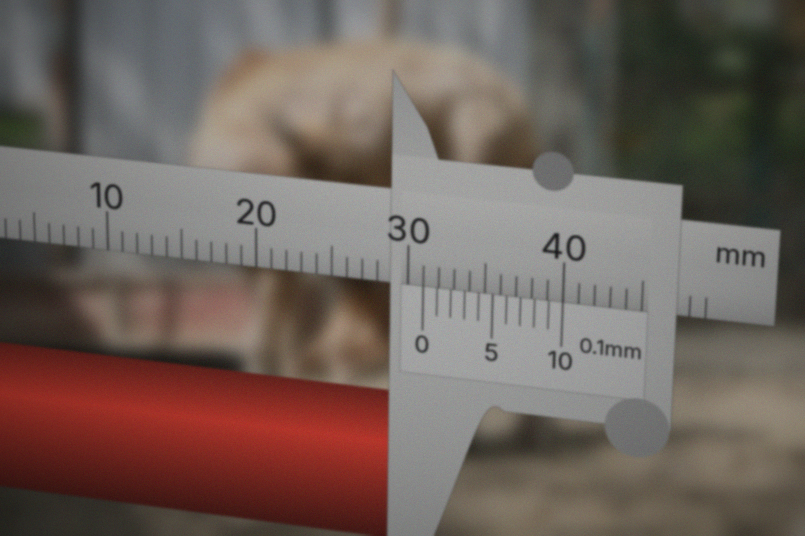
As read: 31.0 mm
